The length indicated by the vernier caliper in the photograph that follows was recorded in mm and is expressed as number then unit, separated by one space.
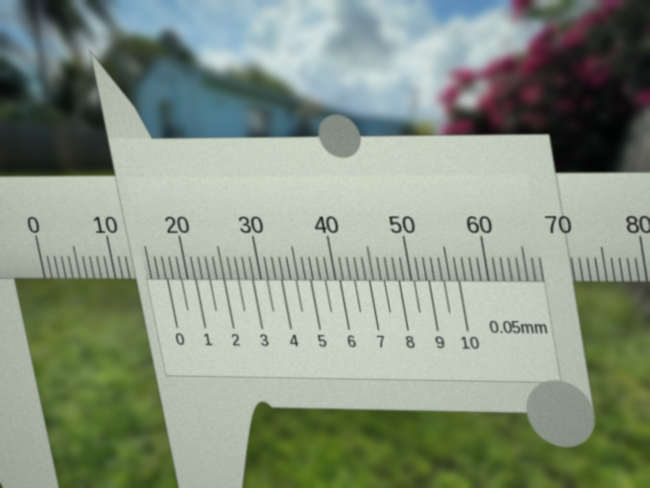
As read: 17.2 mm
